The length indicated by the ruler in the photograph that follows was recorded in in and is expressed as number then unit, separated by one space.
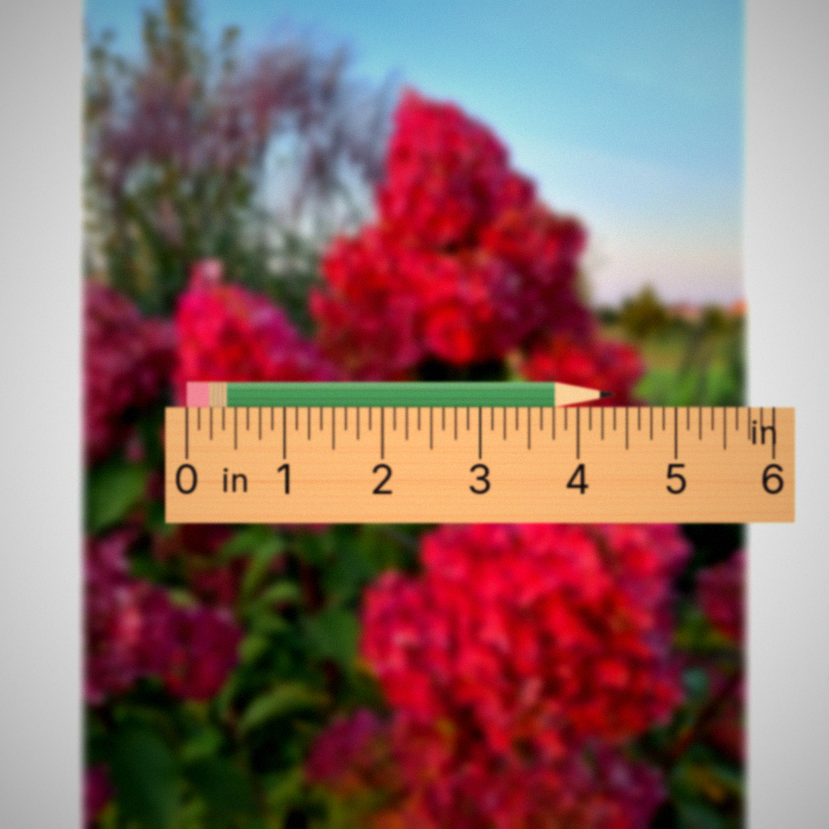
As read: 4.375 in
